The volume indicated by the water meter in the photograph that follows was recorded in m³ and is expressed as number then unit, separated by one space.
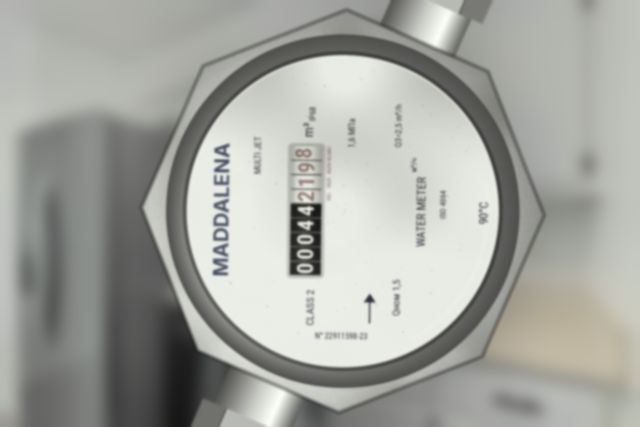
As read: 44.2198 m³
